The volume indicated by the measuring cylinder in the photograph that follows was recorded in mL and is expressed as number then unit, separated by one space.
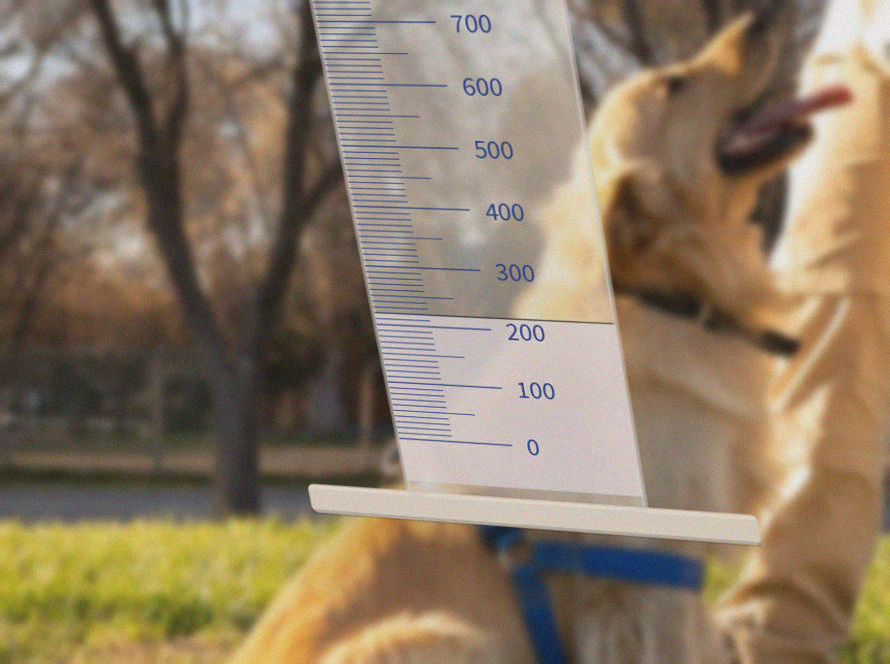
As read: 220 mL
